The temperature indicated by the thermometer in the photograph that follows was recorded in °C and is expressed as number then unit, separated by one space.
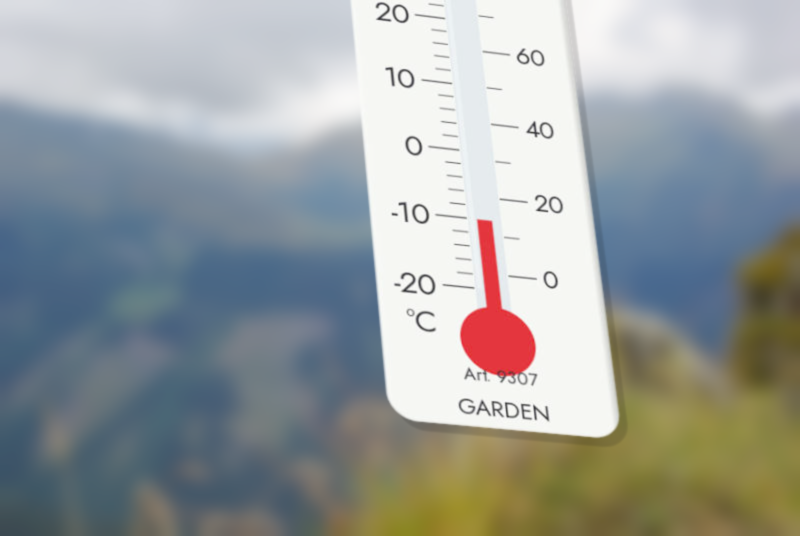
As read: -10 °C
